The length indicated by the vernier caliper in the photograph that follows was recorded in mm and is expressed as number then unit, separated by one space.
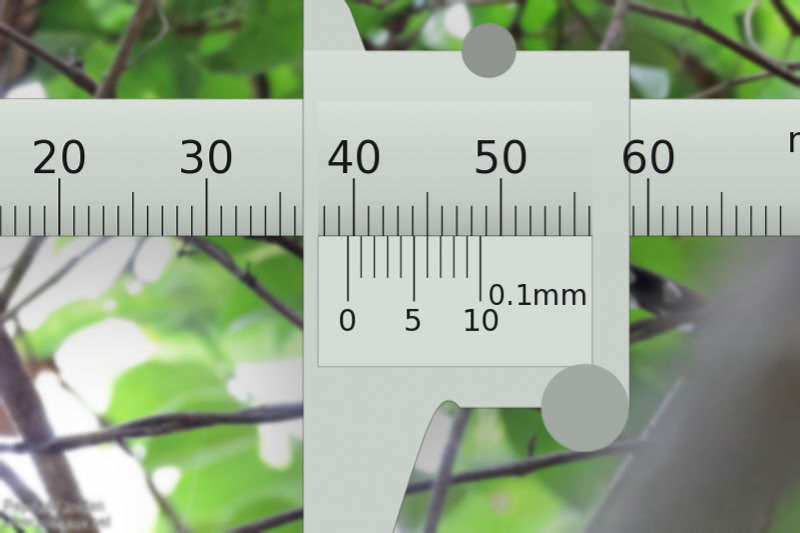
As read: 39.6 mm
